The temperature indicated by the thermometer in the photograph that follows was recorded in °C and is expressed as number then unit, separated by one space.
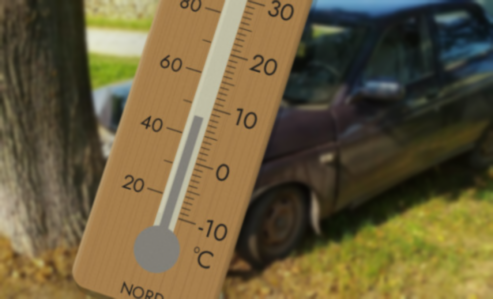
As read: 8 °C
